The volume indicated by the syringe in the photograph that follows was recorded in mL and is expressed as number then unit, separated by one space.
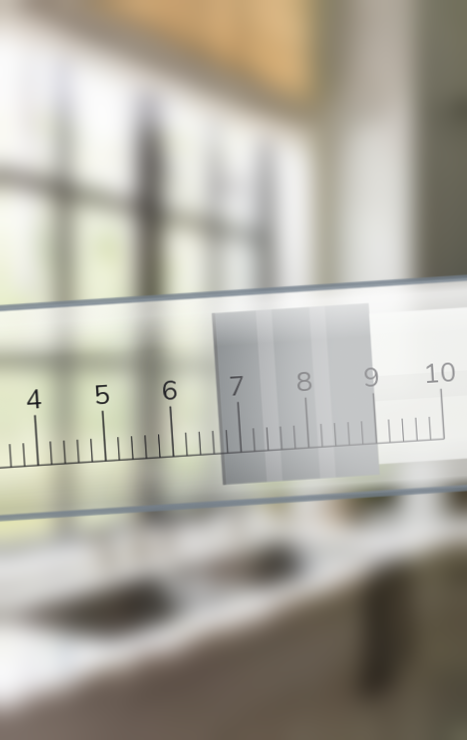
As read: 6.7 mL
